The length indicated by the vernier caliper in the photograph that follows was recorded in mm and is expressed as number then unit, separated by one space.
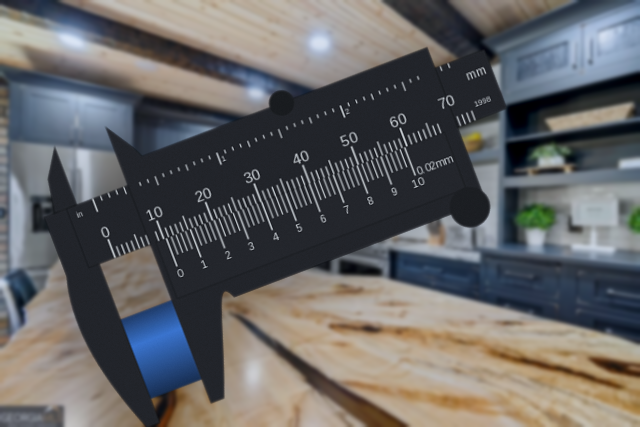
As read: 10.5 mm
